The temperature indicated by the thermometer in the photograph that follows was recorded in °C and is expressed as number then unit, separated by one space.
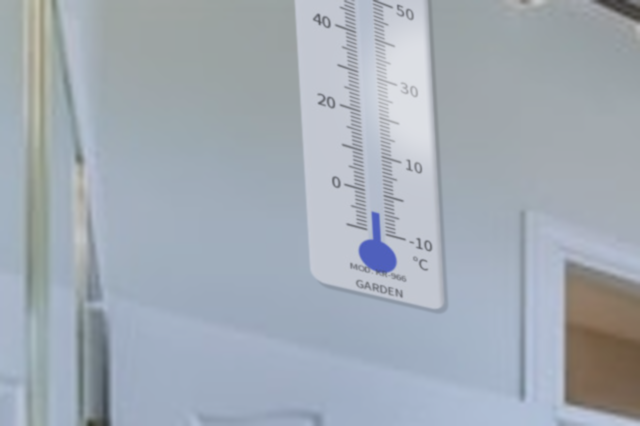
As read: -5 °C
